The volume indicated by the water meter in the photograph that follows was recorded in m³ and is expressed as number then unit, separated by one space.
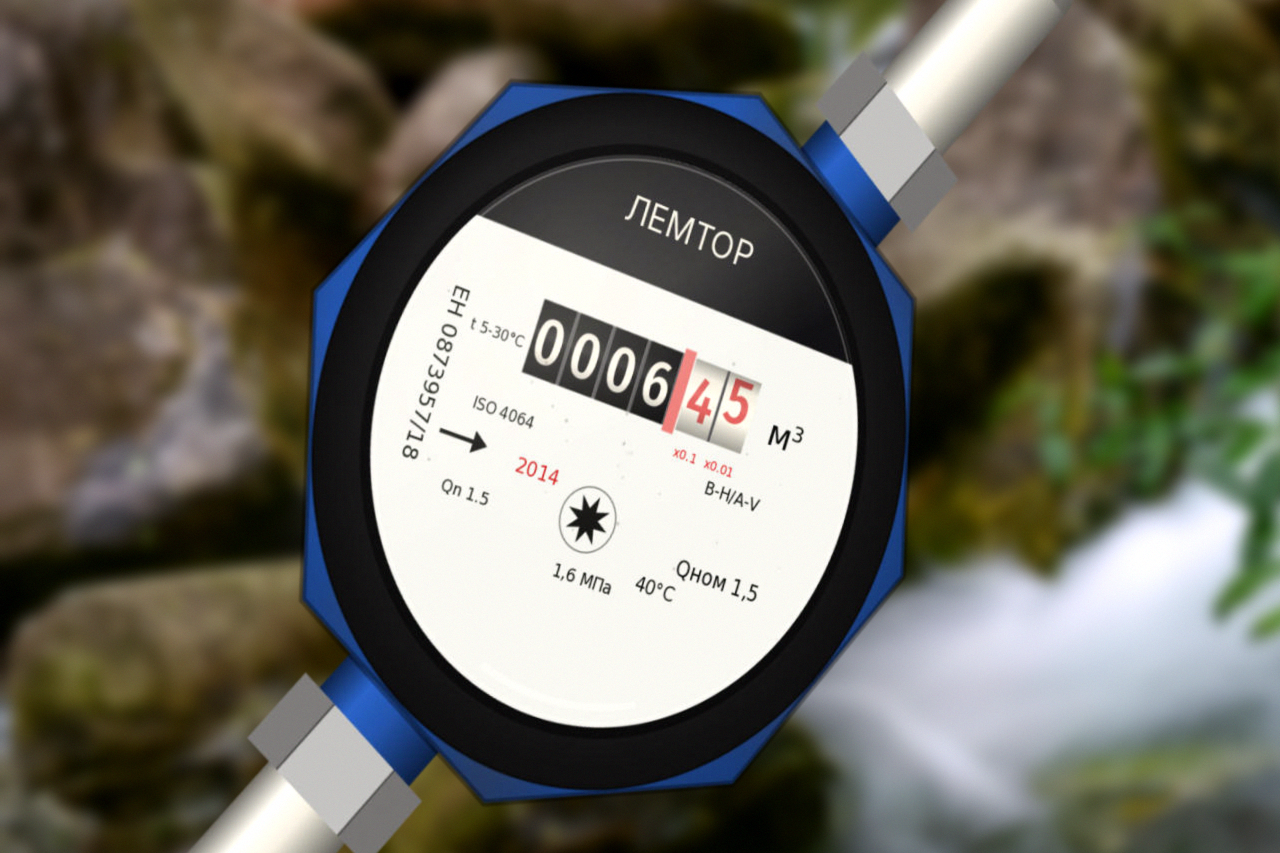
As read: 6.45 m³
